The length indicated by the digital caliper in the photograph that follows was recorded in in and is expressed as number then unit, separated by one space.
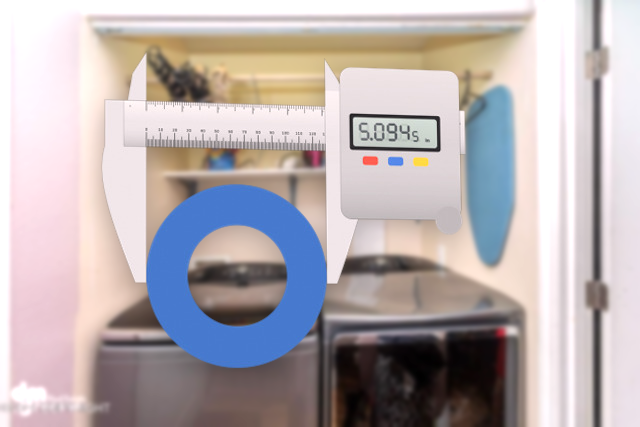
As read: 5.0945 in
